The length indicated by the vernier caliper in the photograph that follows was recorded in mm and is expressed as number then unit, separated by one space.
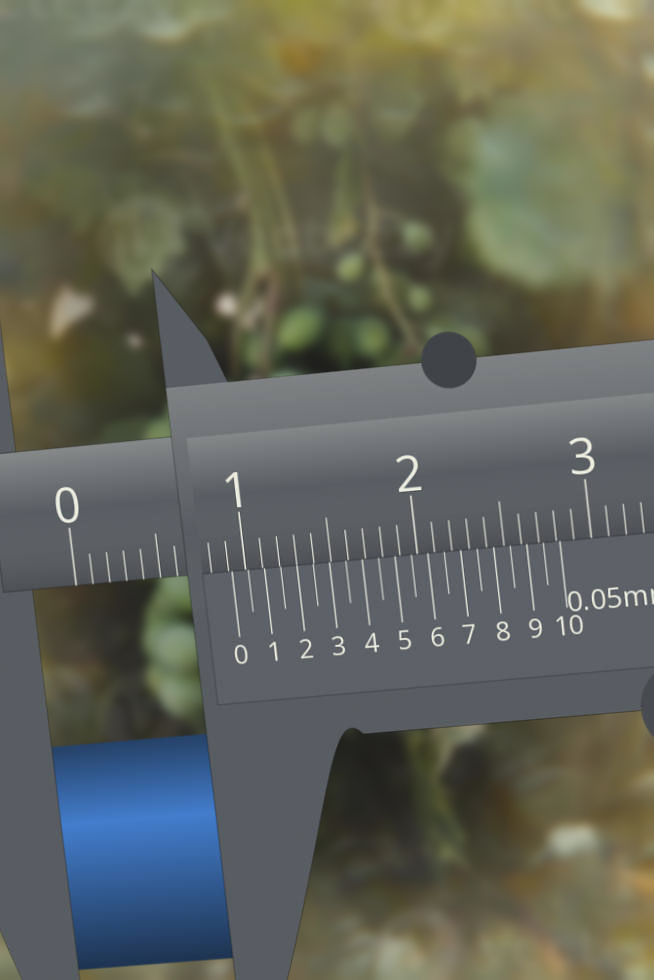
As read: 9.2 mm
